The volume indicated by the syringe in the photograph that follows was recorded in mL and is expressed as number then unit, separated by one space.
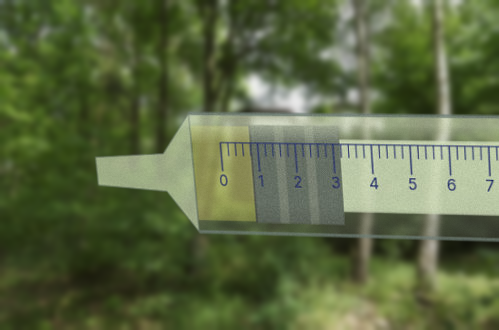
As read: 0.8 mL
